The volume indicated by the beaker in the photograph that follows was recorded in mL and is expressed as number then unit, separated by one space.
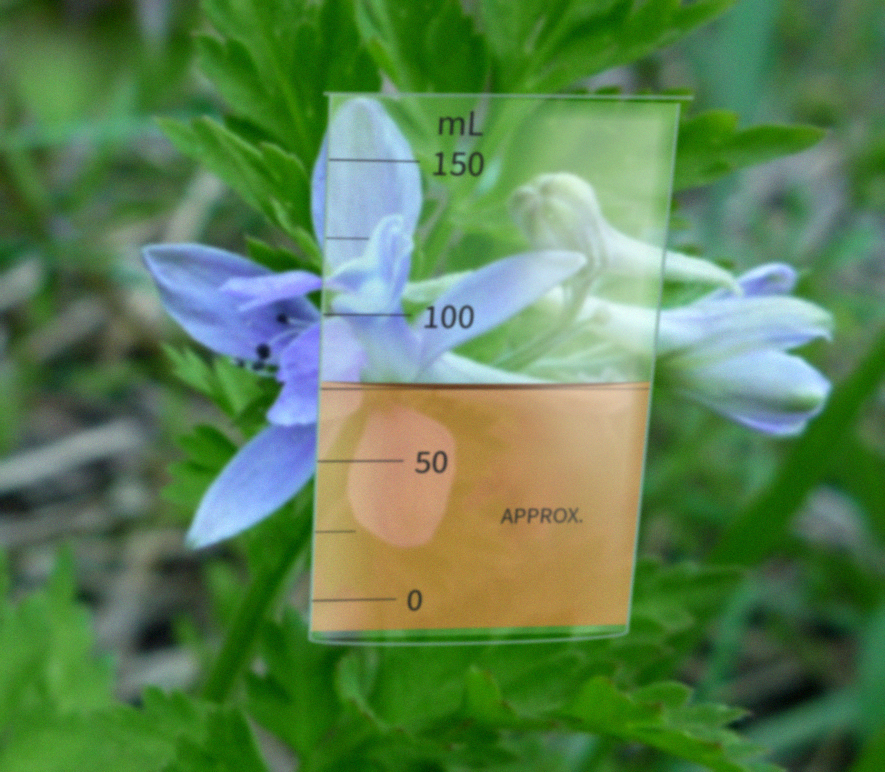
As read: 75 mL
